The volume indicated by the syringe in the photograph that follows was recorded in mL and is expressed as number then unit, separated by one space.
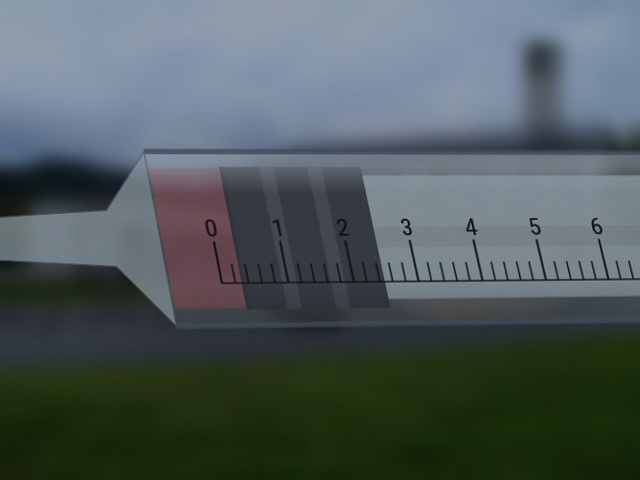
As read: 0.3 mL
